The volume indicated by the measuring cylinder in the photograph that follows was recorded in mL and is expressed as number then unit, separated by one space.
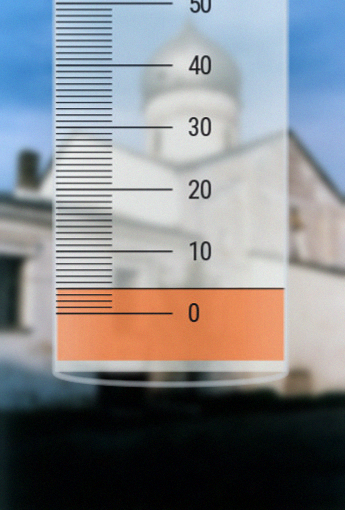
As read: 4 mL
